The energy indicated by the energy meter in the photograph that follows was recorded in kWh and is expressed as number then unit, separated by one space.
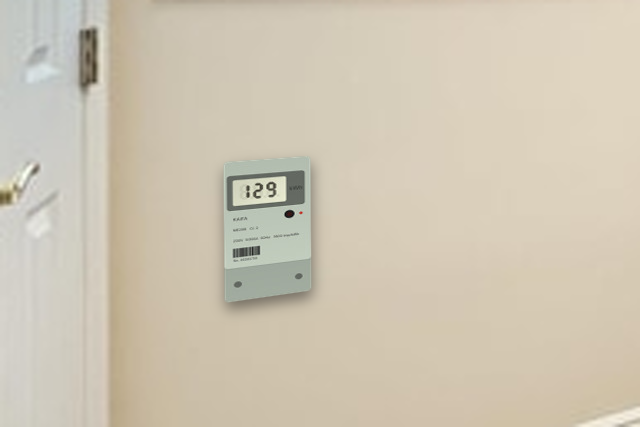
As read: 129 kWh
